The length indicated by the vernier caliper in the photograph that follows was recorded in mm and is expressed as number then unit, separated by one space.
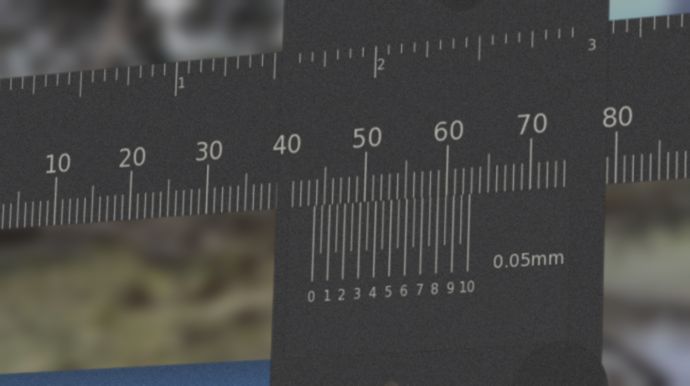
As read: 43.8 mm
